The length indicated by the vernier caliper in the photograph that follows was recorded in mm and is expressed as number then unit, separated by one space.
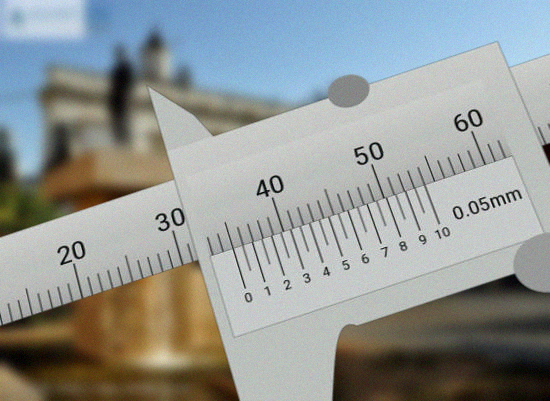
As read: 35.0 mm
